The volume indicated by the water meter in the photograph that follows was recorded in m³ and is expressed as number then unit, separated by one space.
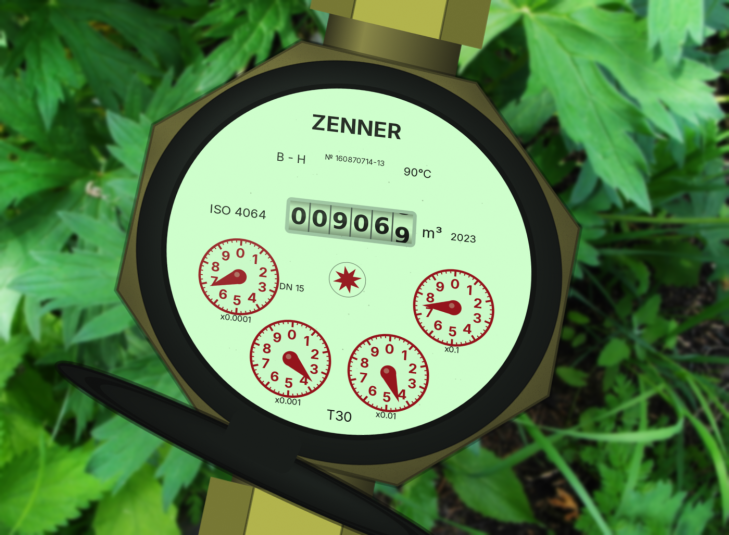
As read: 9068.7436 m³
